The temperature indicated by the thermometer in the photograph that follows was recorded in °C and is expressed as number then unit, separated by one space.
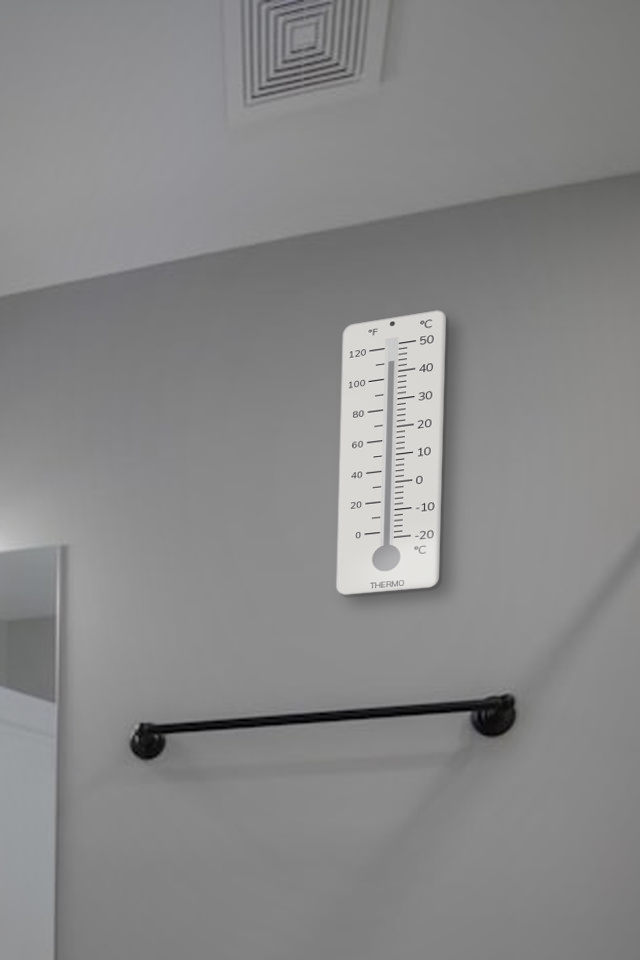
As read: 44 °C
